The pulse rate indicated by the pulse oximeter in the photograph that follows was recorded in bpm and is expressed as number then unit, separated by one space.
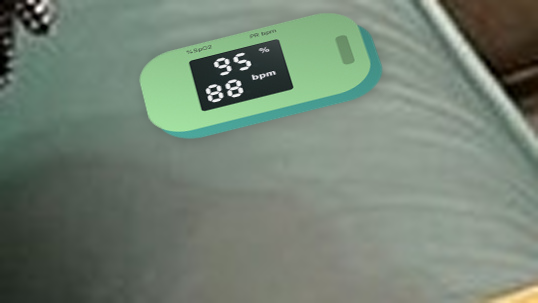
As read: 88 bpm
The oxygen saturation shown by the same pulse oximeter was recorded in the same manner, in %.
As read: 95 %
